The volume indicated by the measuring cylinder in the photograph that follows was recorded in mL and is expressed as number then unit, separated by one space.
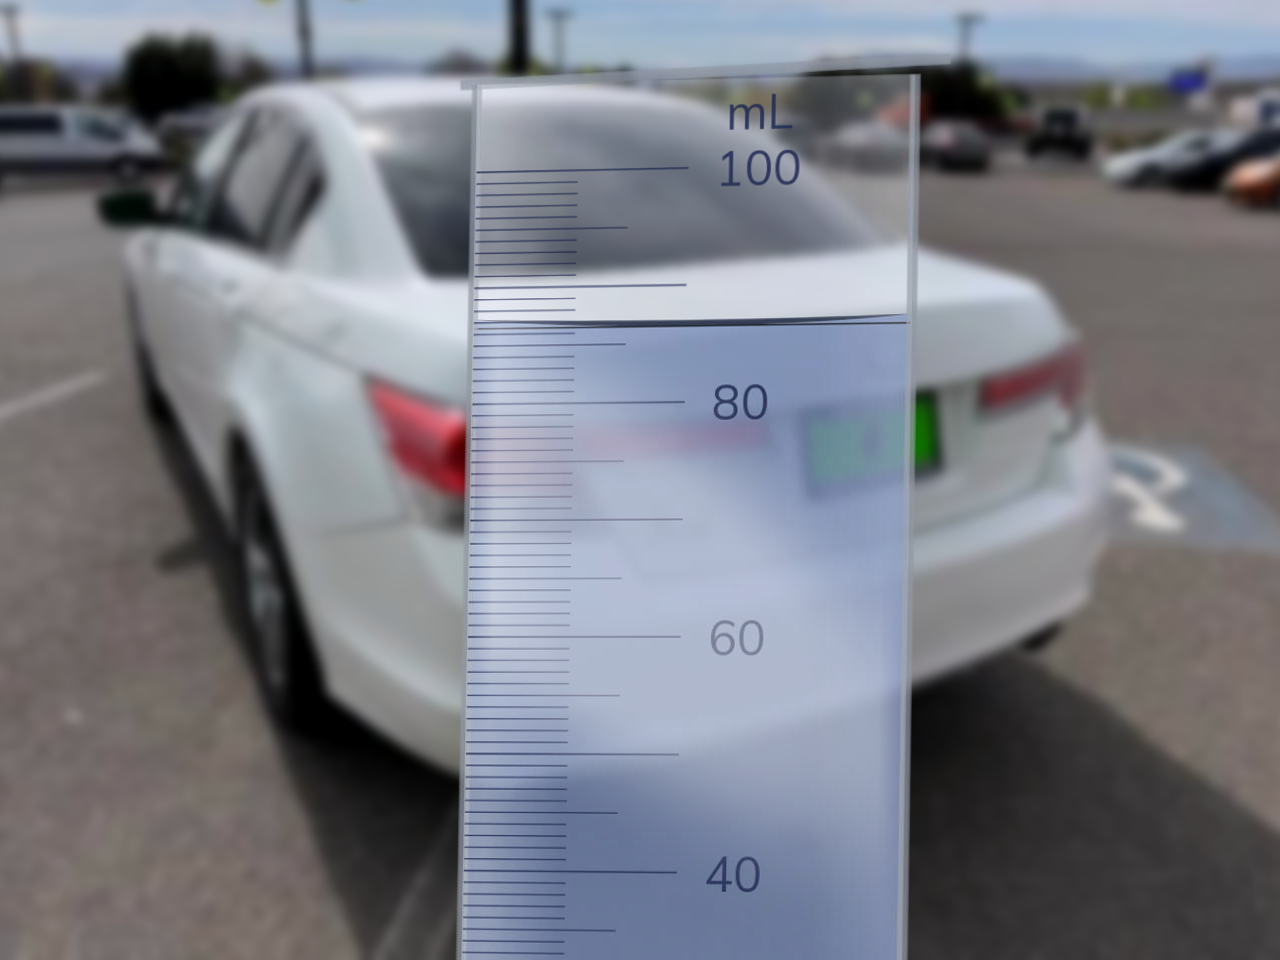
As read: 86.5 mL
